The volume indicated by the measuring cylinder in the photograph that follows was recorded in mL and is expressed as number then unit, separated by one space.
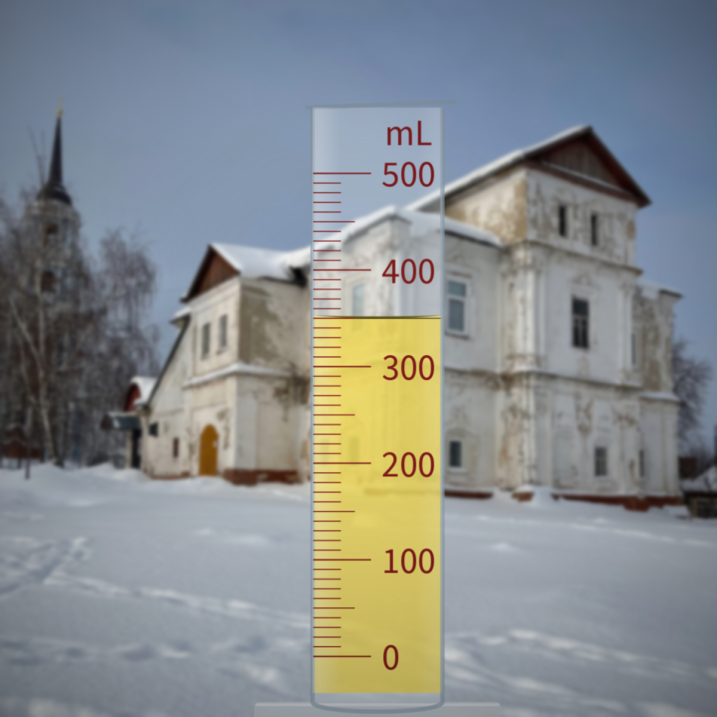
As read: 350 mL
